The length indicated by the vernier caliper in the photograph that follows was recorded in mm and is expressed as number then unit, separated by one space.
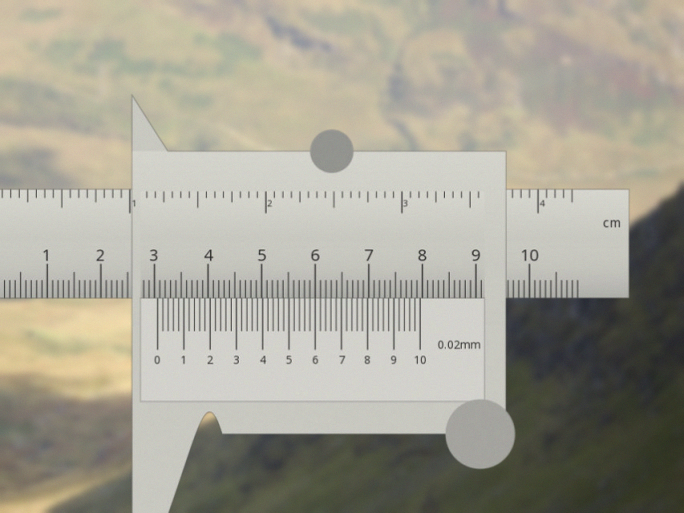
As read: 30.6 mm
